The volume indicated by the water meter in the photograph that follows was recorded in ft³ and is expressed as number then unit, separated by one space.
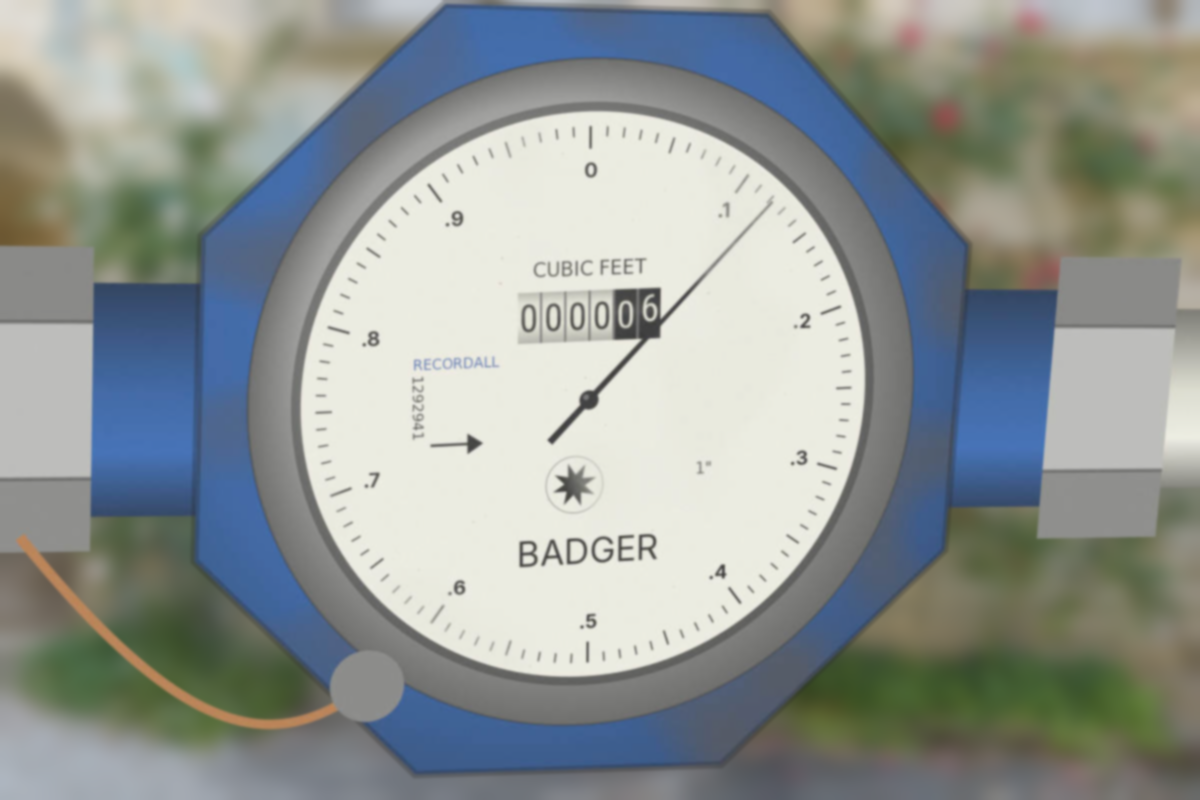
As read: 6.12 ft³
